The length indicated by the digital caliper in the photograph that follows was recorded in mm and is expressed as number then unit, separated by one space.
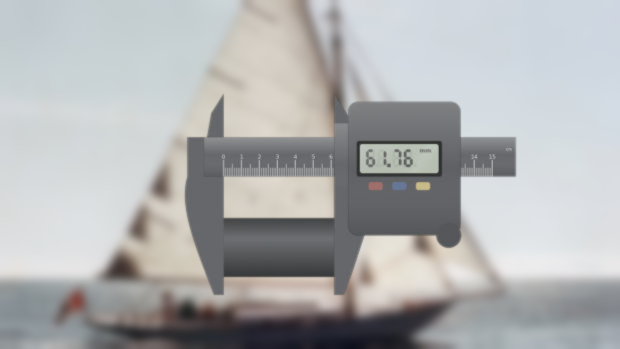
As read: 61.76 mm
